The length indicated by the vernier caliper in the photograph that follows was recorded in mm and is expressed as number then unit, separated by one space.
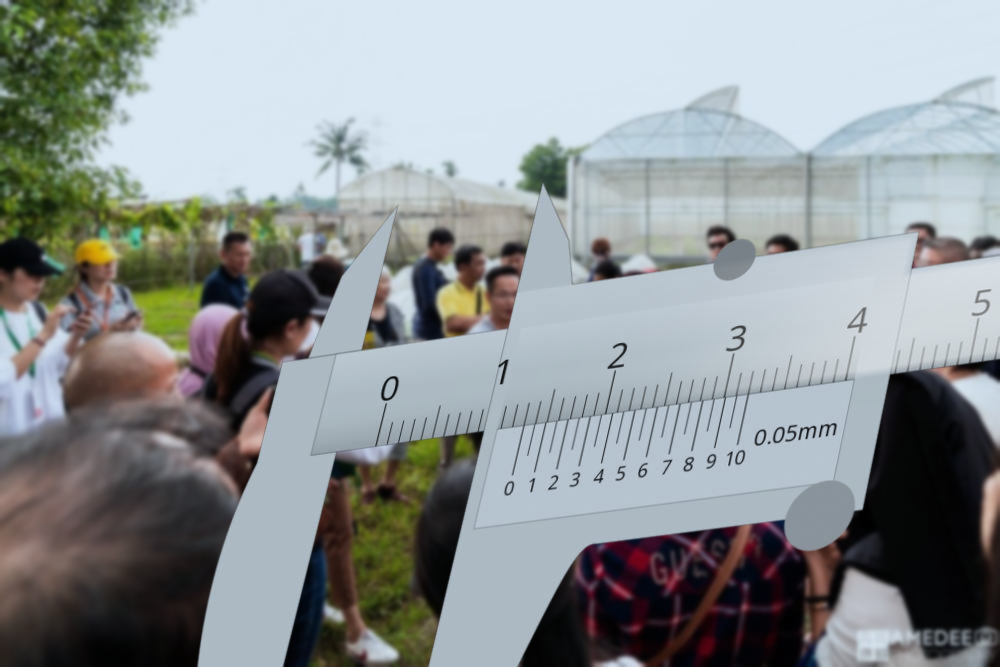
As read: 13.0 mm
